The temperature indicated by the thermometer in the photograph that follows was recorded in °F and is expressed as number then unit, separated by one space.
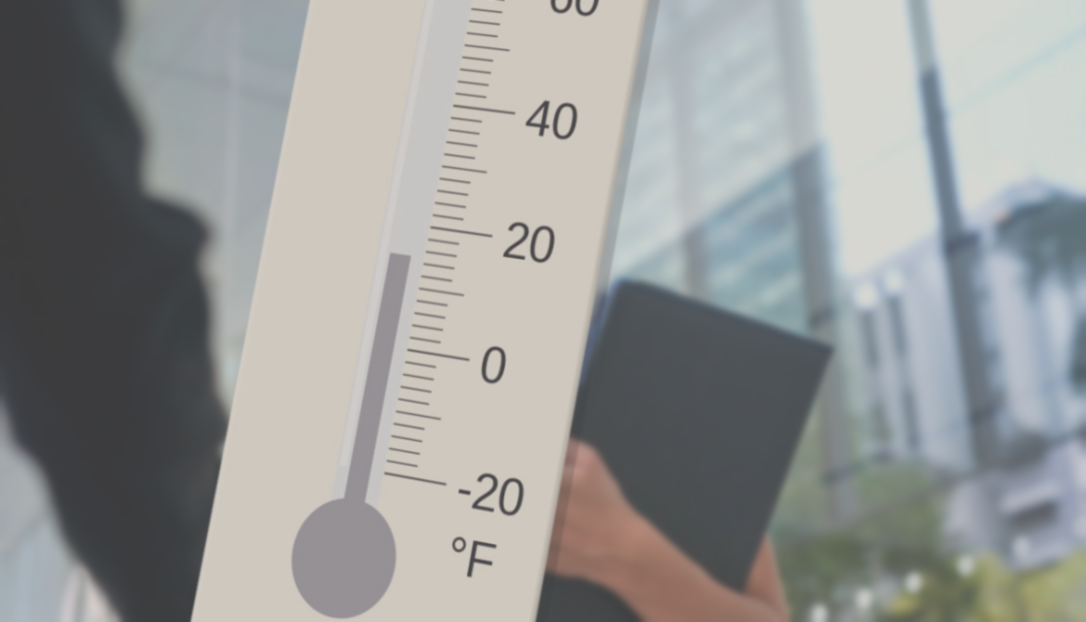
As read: 15 °F
